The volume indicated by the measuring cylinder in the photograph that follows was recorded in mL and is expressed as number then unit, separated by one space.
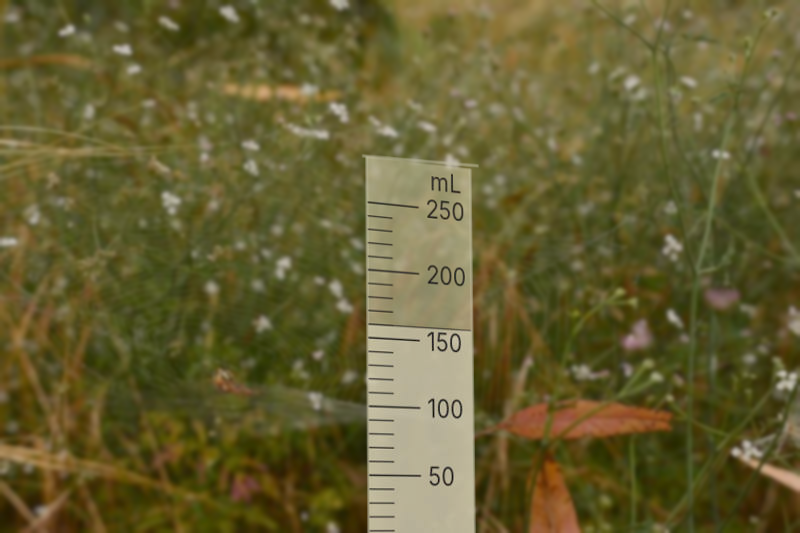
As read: 160 mL
